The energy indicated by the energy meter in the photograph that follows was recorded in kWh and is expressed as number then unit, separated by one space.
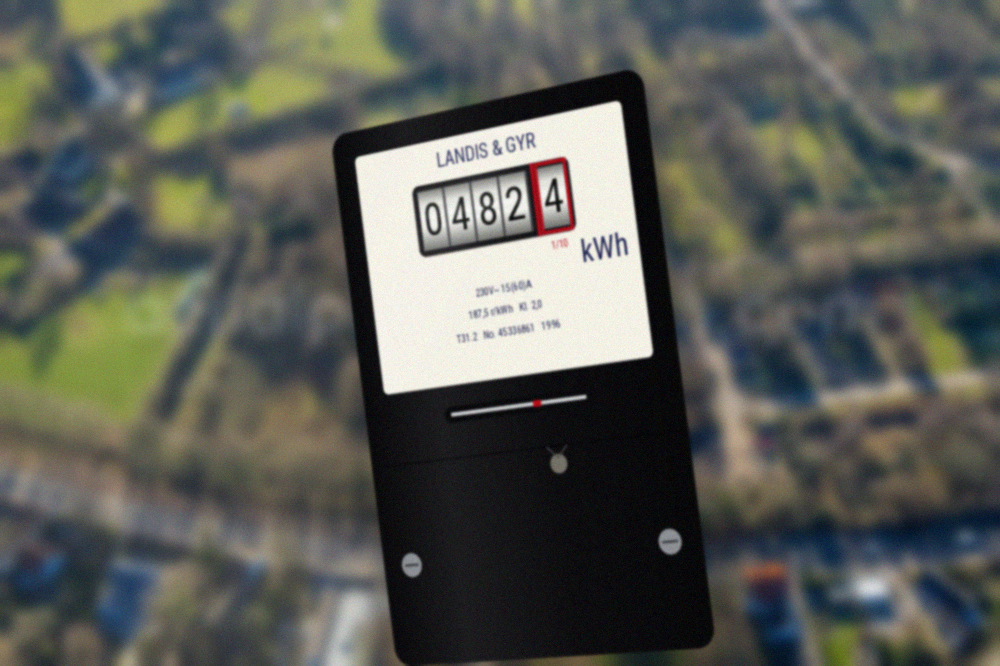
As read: 482.4 kWh
